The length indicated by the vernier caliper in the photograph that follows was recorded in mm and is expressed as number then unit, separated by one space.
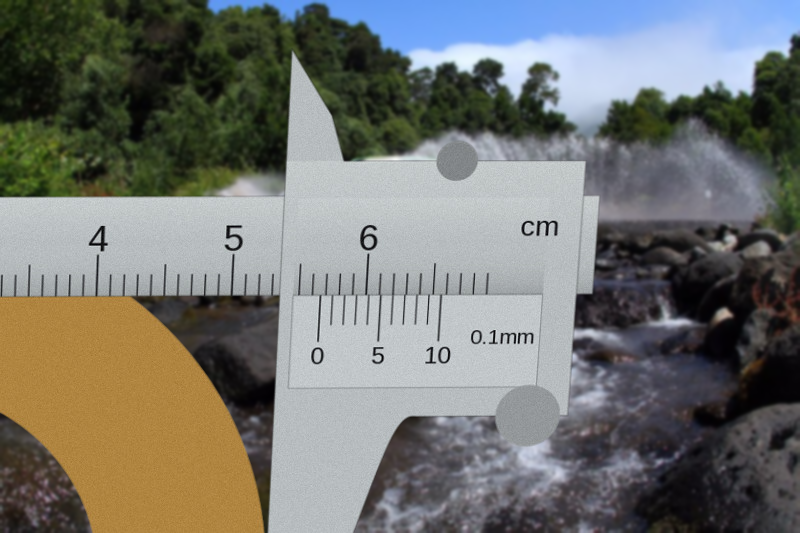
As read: 56.6 mm
